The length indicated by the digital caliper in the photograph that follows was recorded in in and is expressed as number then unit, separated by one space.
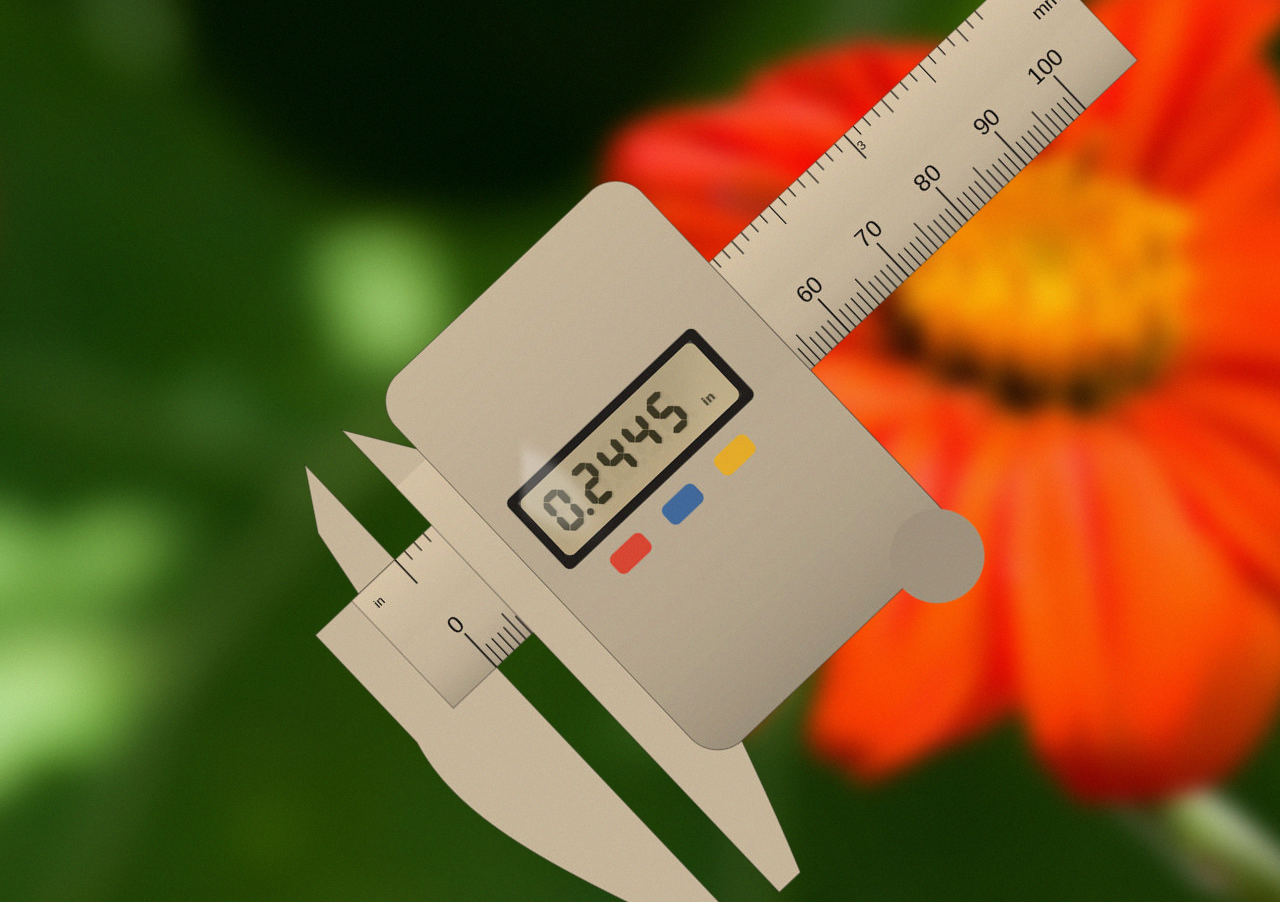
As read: 0.2445 in
